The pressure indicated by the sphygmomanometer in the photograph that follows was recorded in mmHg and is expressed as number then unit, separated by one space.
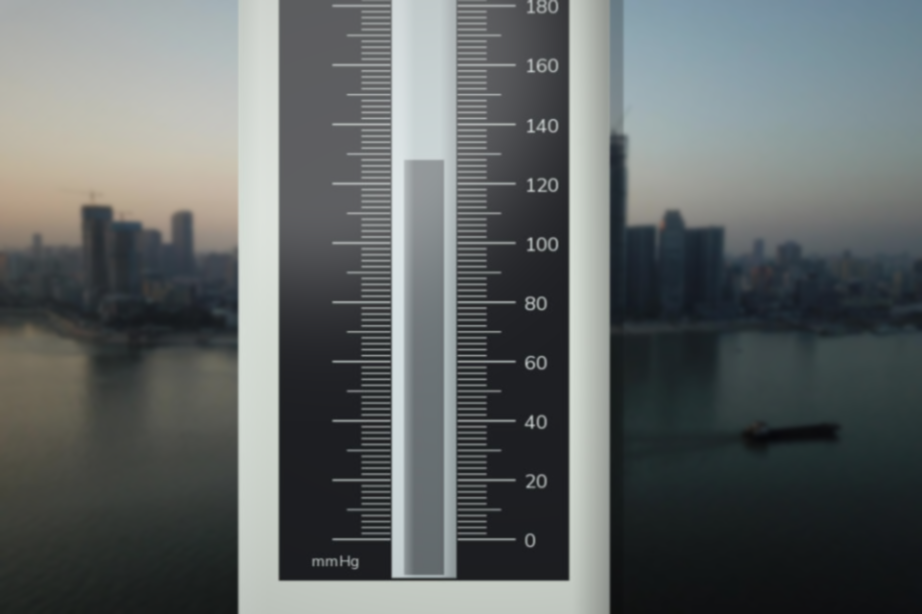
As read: 128 mmHg
